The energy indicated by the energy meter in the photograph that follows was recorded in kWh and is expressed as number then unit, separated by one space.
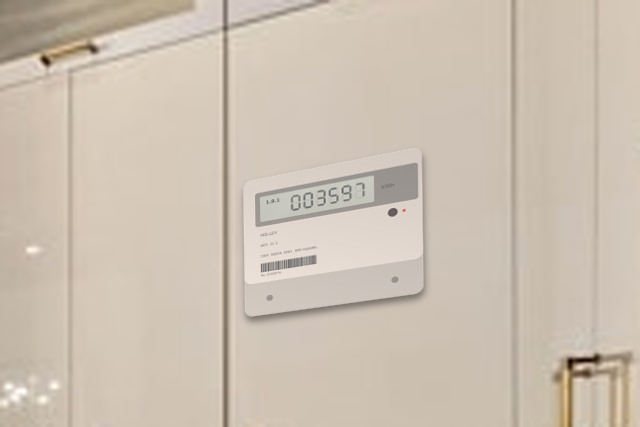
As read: 3597 kWh
